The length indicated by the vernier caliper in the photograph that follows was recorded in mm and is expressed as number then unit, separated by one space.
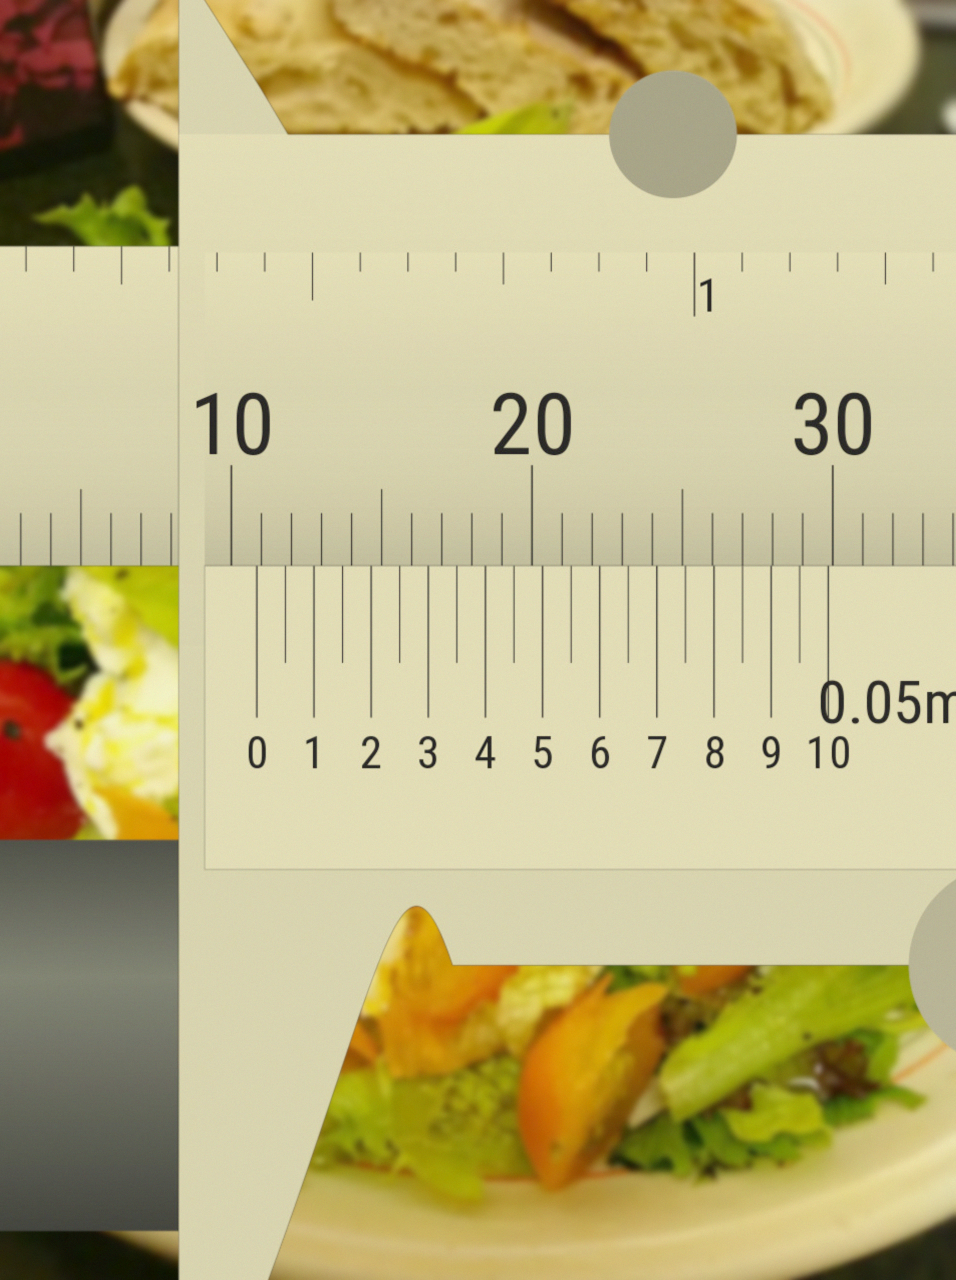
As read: 10.85 mm
